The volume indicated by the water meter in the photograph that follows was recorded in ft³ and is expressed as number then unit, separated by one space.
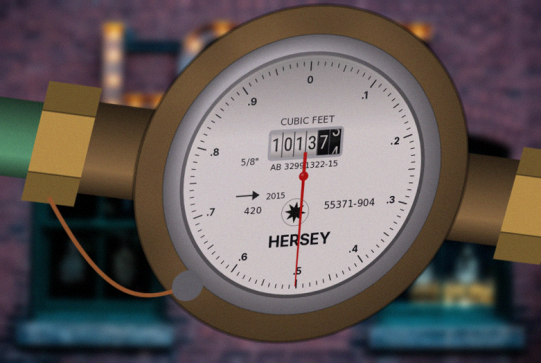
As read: 101373.50 ft³
